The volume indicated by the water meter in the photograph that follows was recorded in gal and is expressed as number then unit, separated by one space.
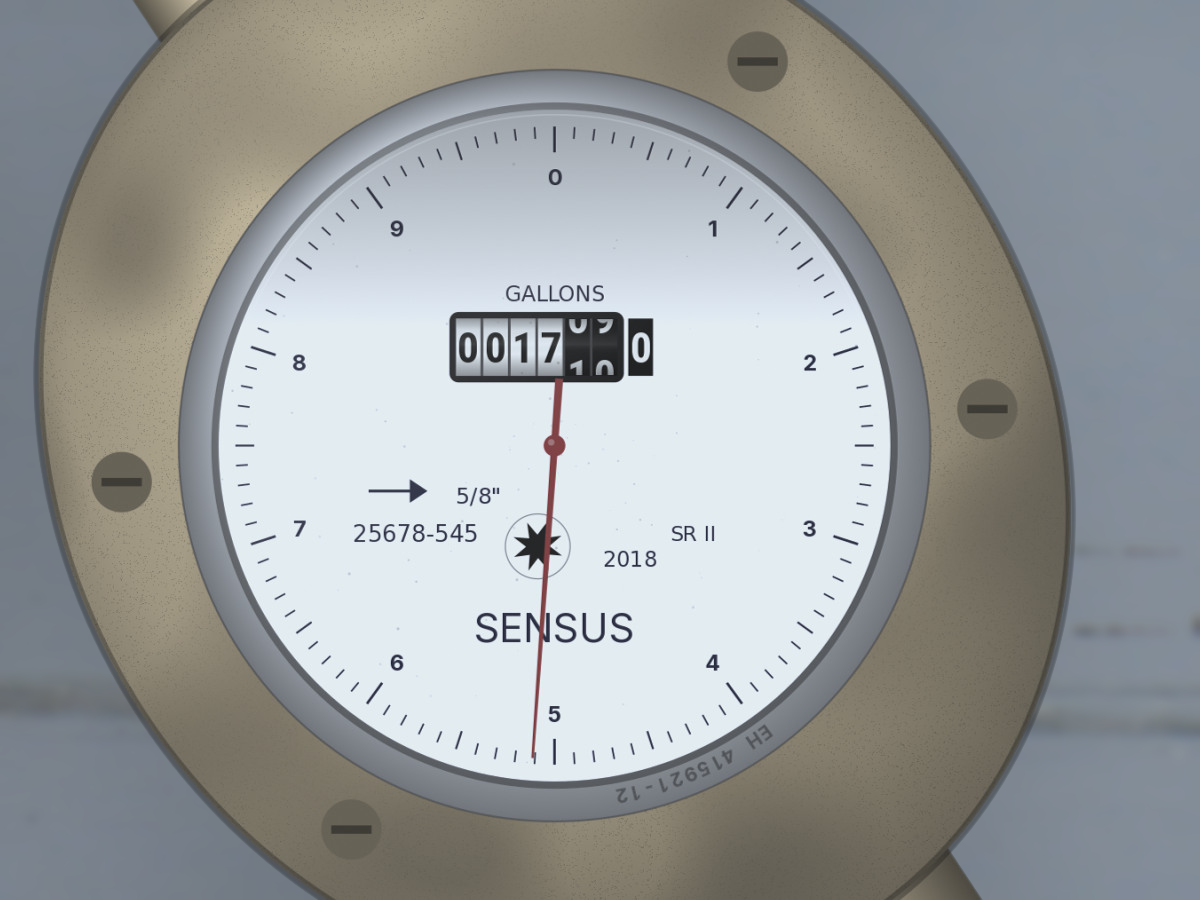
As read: 17095.1 gal
